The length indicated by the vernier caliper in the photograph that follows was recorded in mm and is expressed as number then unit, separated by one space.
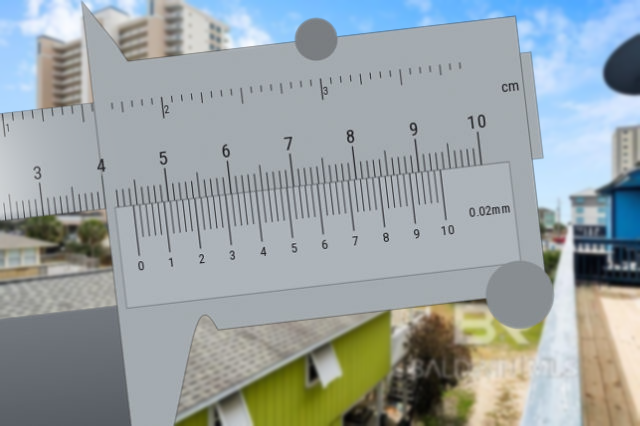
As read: 44.4 mm
